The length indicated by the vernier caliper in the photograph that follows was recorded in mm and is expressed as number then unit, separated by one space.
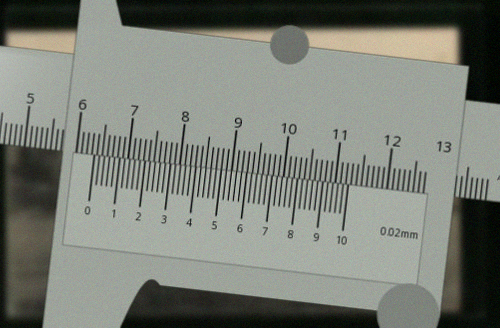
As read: 63.5 mm
